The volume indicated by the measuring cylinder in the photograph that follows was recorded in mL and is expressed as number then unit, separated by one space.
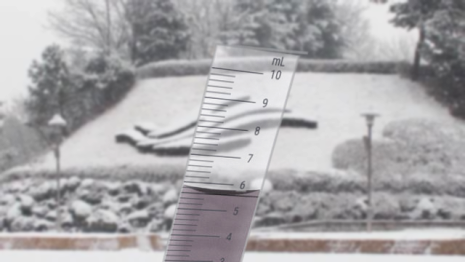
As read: 5.6 mL
